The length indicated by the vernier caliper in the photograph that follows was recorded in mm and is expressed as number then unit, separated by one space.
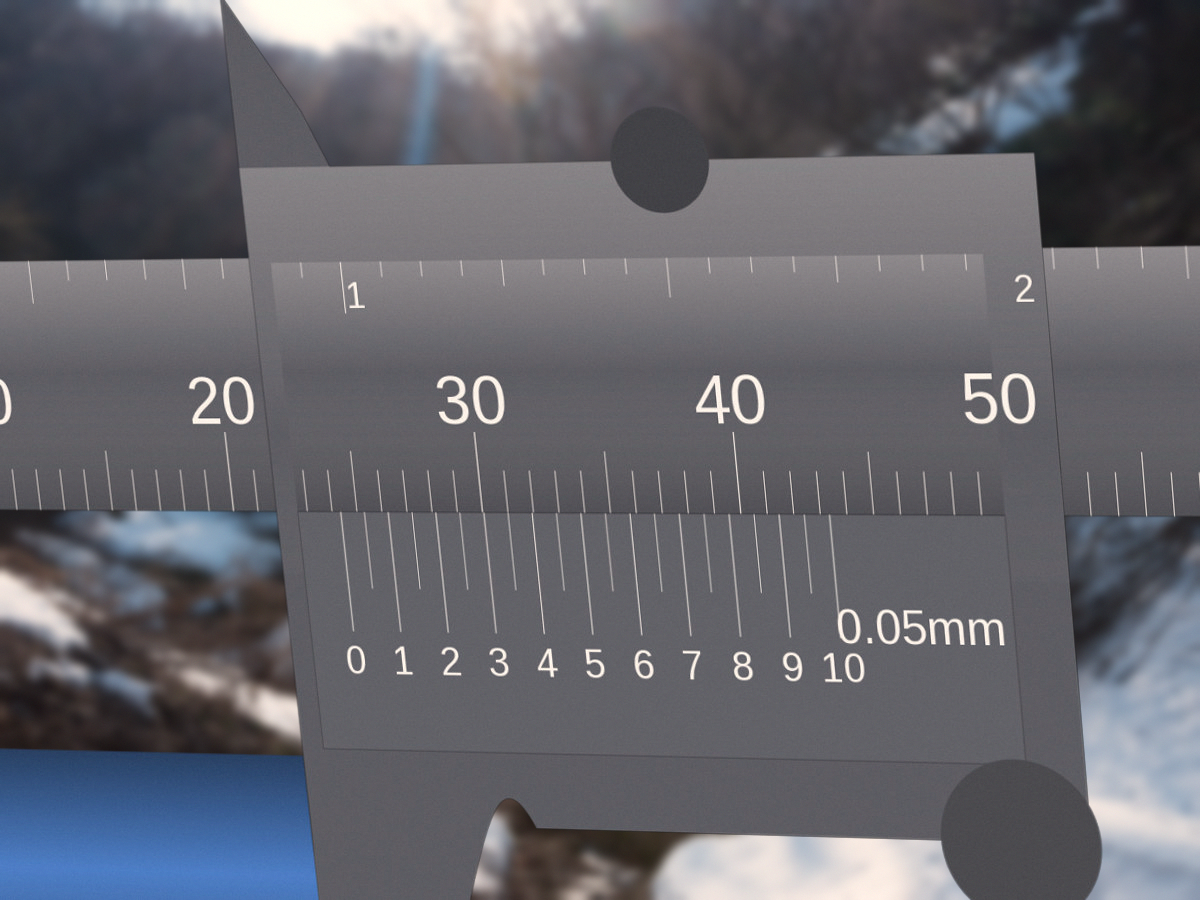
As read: 24.35 mm
